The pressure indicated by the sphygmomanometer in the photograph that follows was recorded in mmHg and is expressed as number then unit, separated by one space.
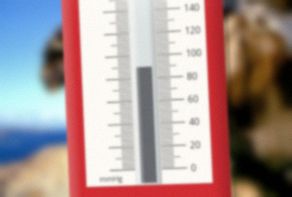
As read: 90 mmHg
